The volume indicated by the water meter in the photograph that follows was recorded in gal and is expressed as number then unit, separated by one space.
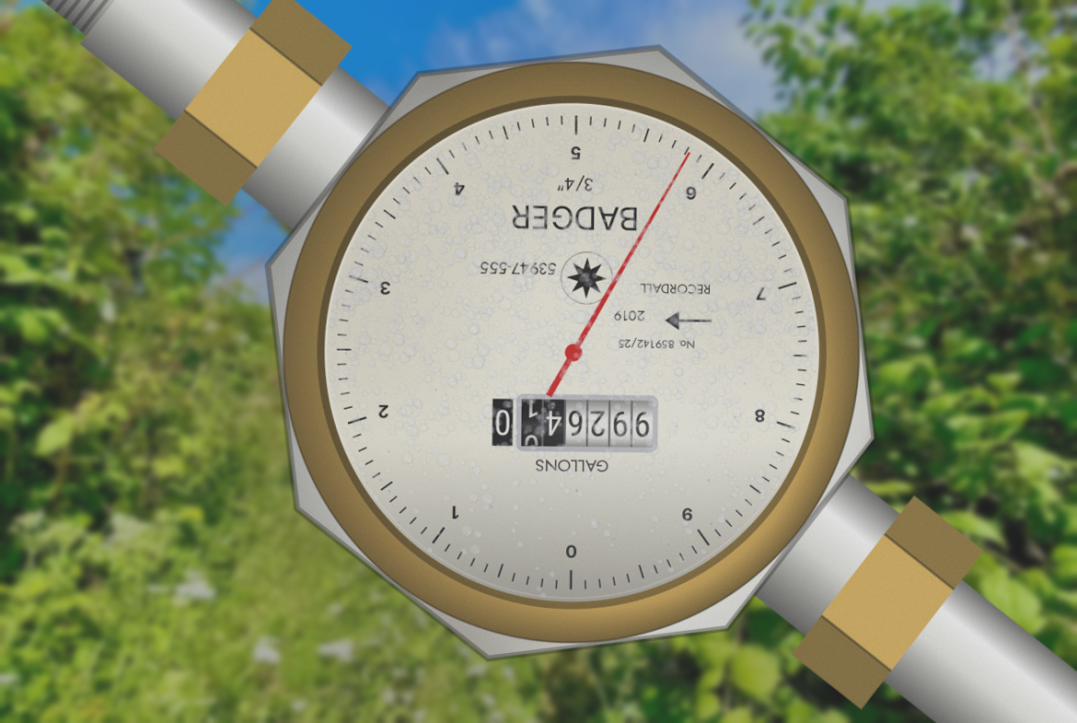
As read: 9926405.8 gal
